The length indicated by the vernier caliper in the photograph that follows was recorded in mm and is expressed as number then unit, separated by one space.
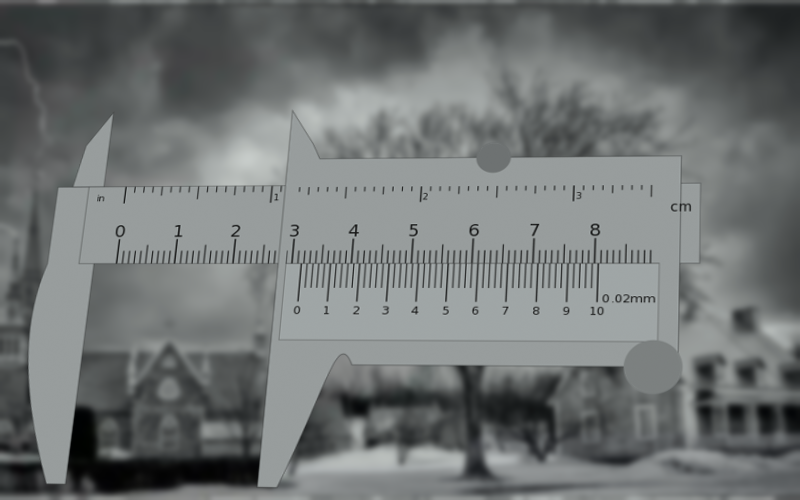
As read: 31.6 mm
